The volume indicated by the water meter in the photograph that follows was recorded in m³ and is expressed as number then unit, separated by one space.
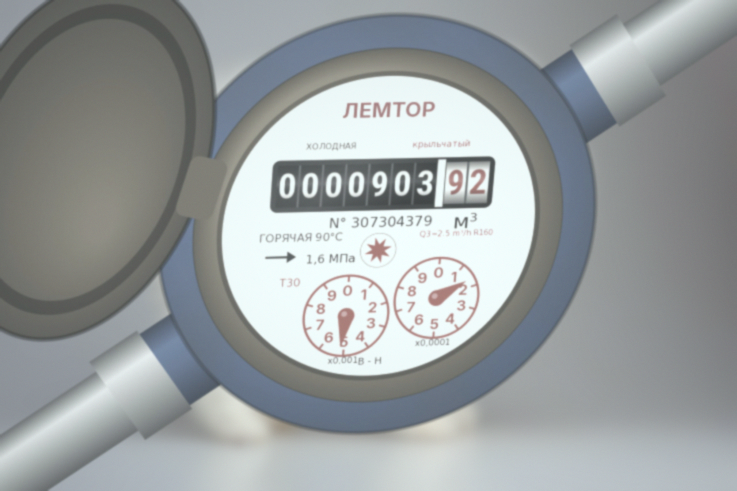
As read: 903.9251 m³
